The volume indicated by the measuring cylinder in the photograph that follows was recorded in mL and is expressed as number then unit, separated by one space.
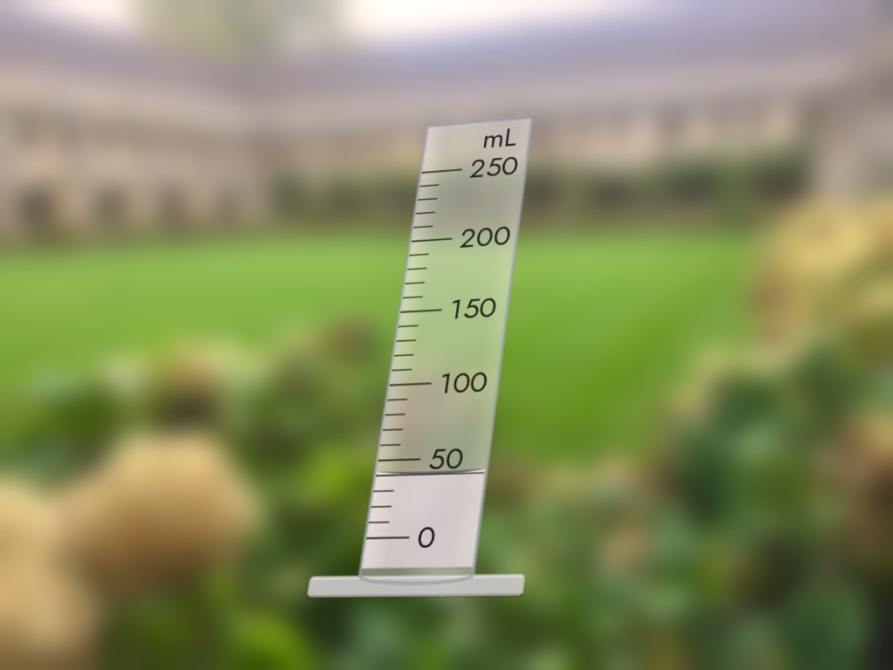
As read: 40 mL
